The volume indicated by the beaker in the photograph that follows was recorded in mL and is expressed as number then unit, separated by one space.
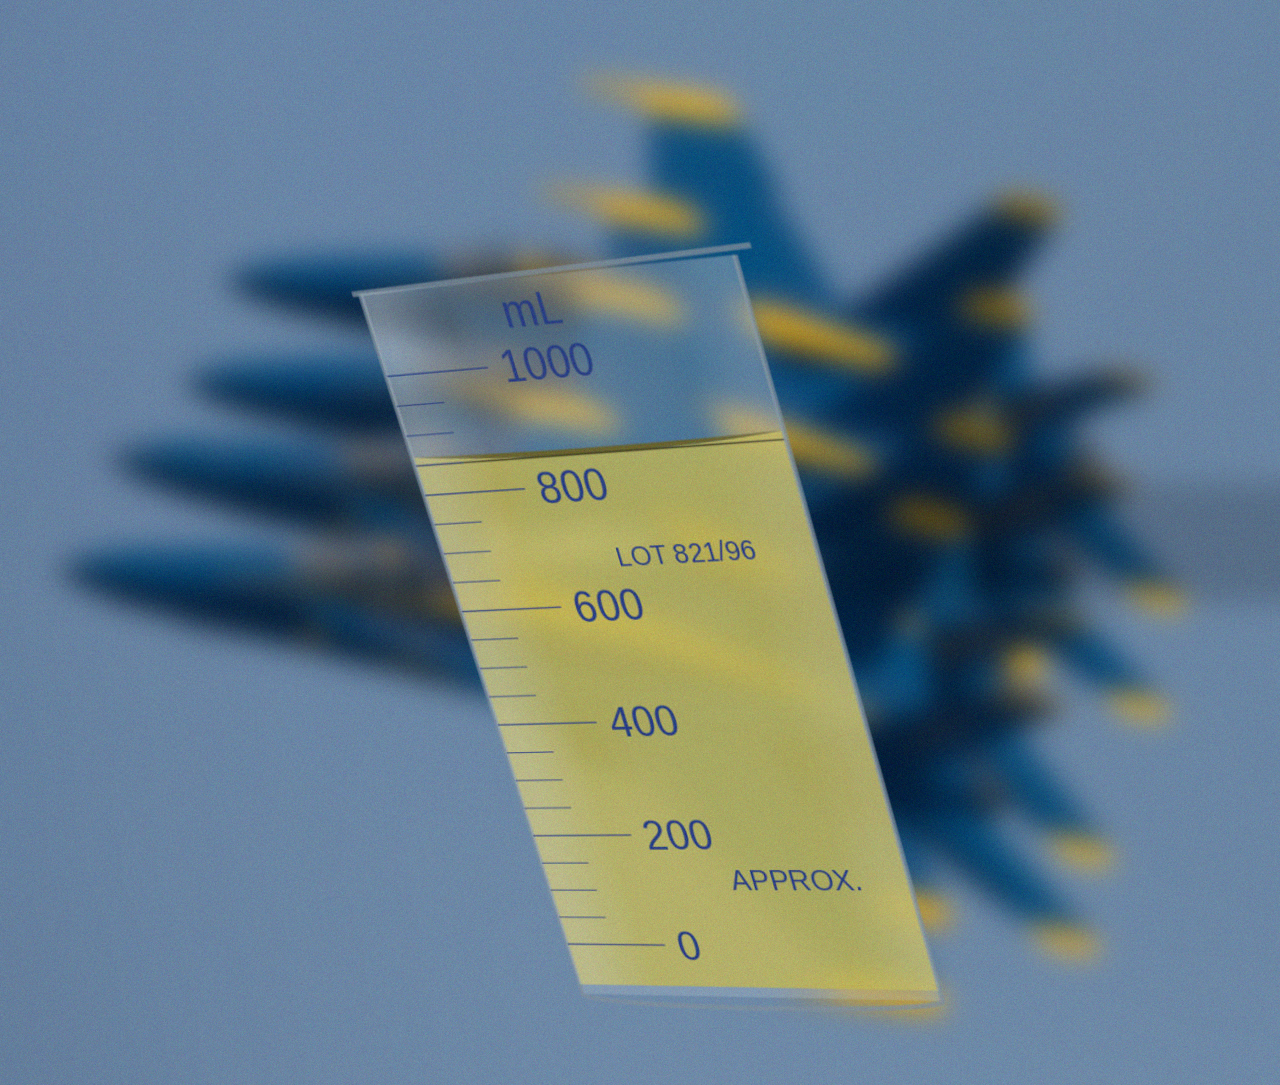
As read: 850 mL
